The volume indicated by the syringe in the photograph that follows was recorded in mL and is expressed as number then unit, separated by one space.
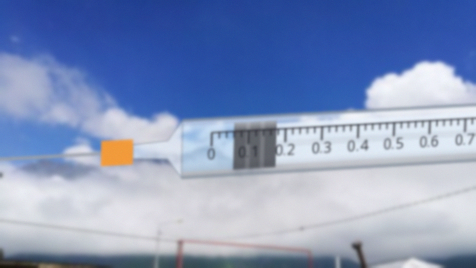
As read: 0.06 mL
